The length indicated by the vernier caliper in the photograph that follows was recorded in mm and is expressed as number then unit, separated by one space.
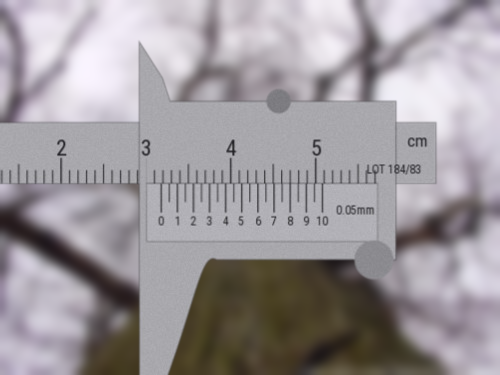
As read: 31.8 mm
